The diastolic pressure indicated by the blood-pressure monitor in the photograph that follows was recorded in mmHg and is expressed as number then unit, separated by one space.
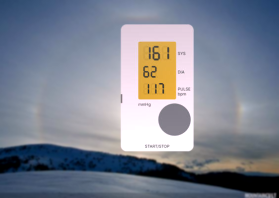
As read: 62 mmHg
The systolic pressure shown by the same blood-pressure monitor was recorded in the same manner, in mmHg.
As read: 161 mmHg
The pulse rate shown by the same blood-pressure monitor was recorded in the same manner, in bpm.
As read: 117 bpm
